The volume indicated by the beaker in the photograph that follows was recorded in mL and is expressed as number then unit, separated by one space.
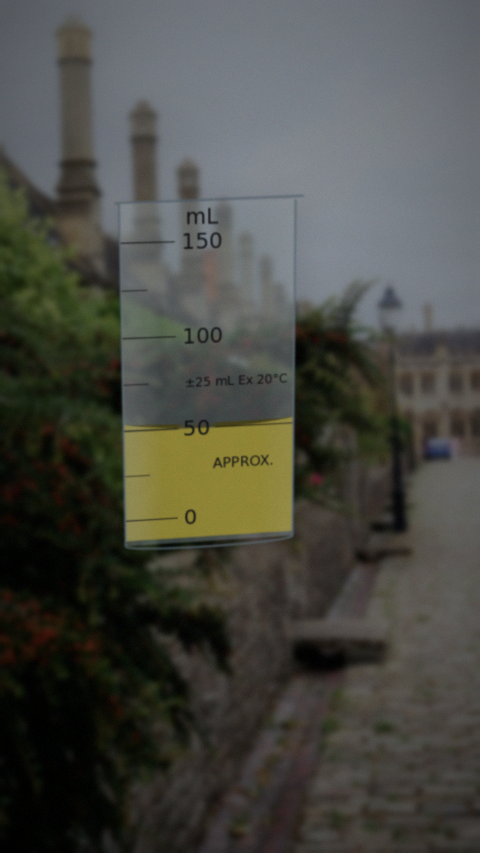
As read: 50 mL
